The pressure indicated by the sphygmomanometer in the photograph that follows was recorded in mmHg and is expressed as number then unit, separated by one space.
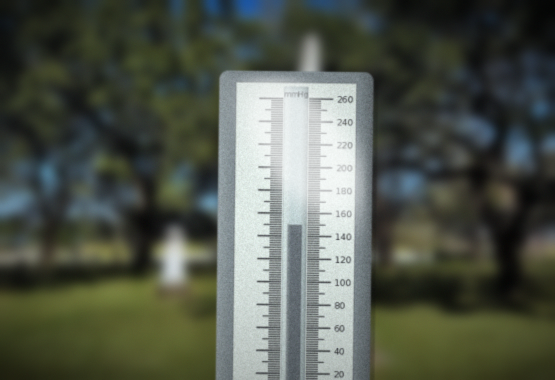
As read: 150 mmHg
